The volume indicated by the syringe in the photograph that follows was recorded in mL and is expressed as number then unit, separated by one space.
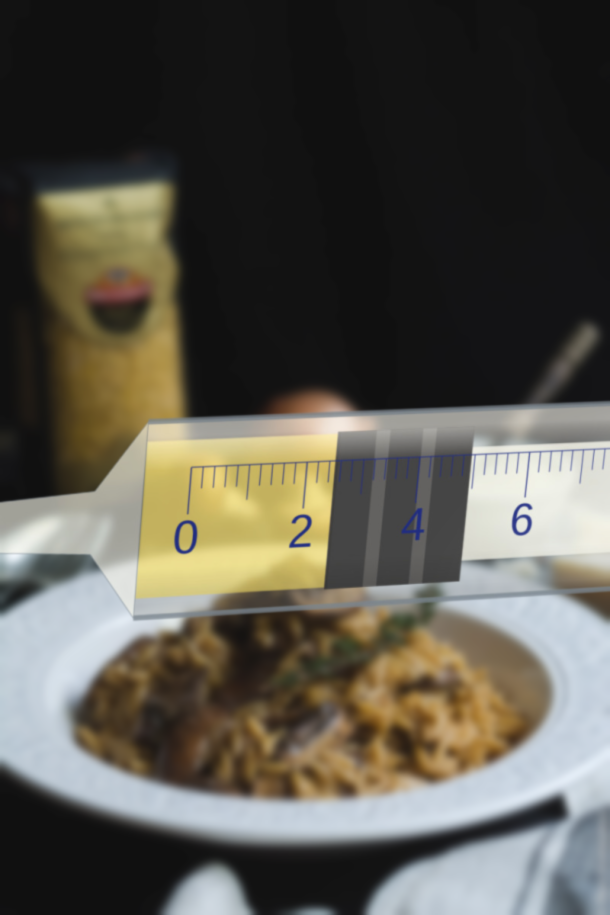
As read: 2.5 mL
